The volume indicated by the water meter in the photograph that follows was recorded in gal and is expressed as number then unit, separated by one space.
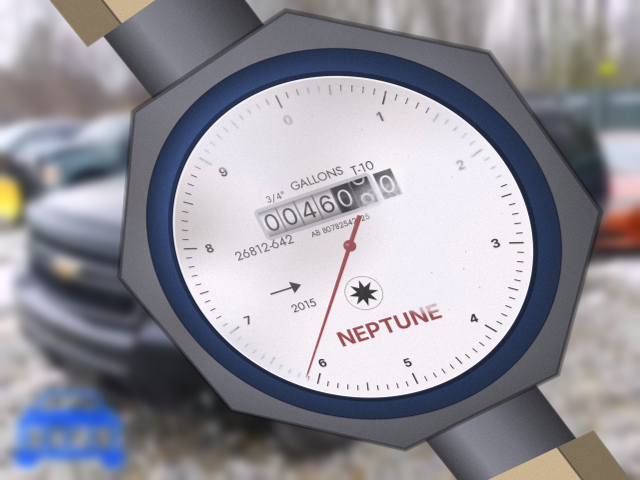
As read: 46086.1 gal
